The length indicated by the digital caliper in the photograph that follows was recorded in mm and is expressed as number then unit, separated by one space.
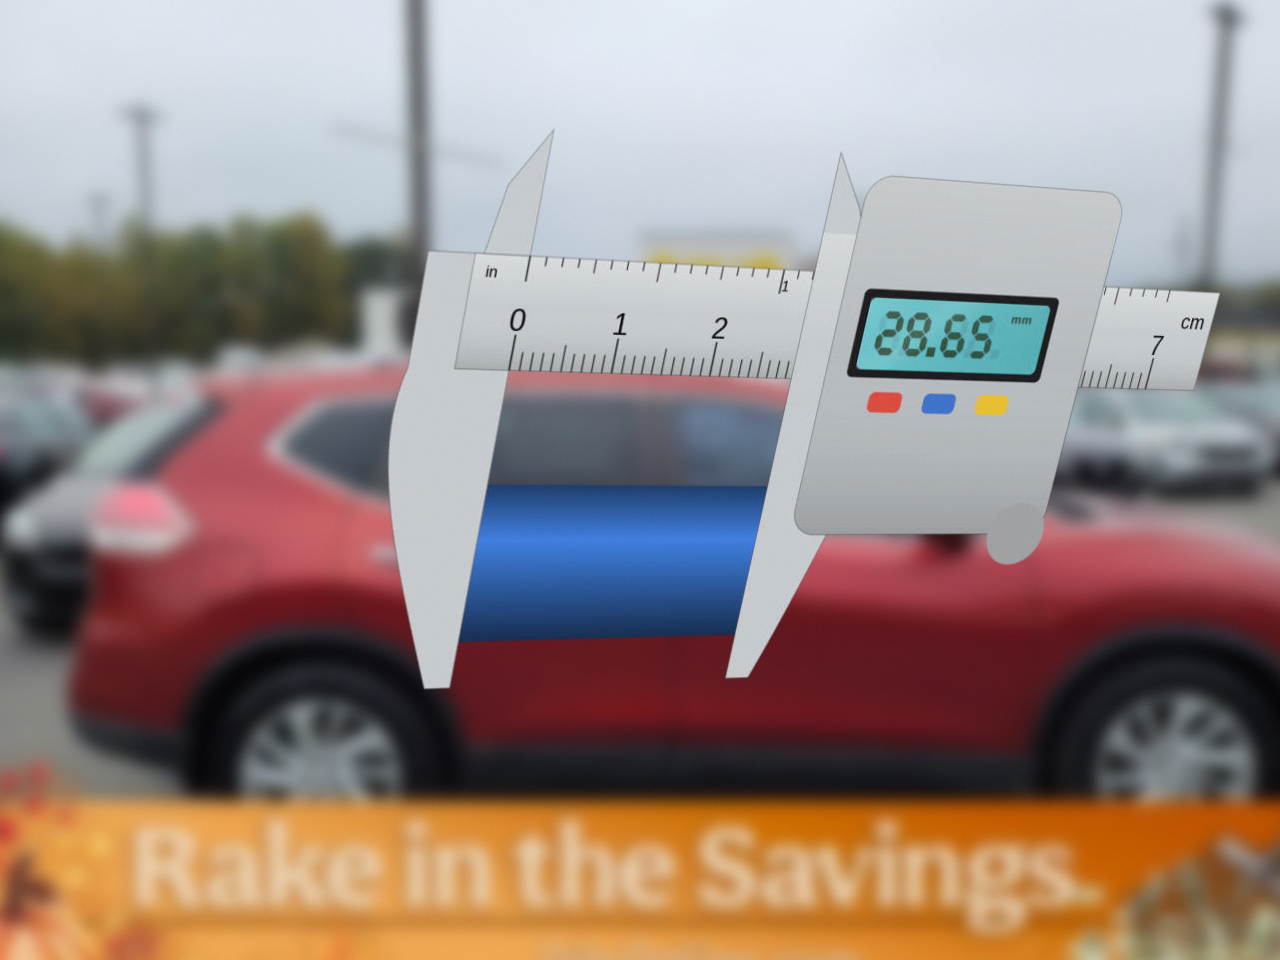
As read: 28.65 mm
